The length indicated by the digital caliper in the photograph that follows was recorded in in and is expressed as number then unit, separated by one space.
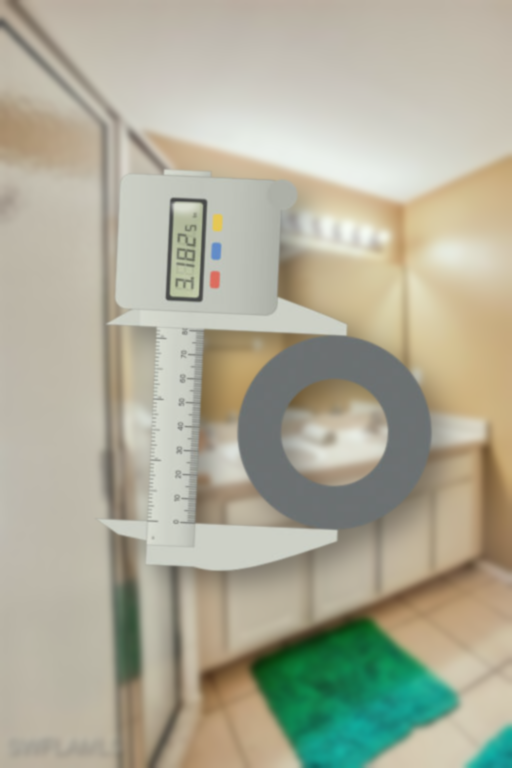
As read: 3.1825 in
